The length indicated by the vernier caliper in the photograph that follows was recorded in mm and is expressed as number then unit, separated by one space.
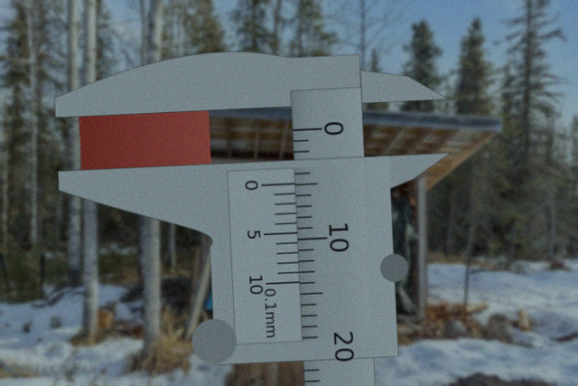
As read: 4.9 mm
